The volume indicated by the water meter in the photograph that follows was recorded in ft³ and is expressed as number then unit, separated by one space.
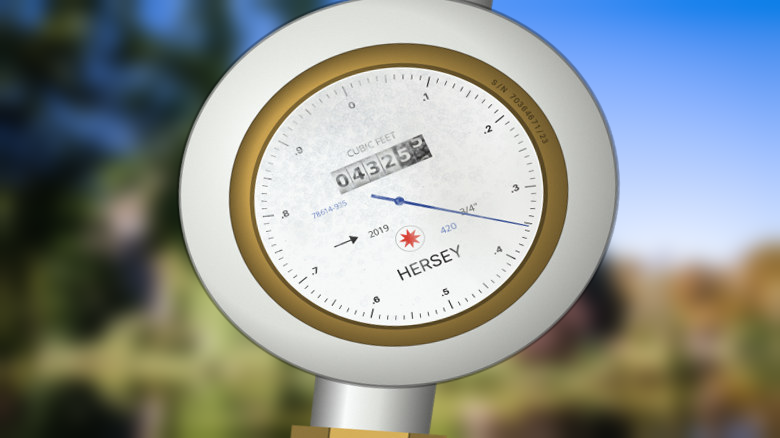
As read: 43255.35 ft³
